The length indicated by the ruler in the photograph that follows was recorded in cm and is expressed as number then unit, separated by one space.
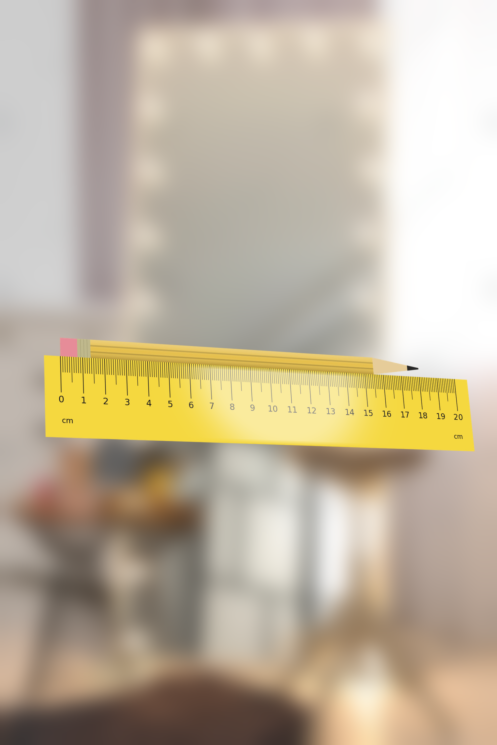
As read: 18 cm
